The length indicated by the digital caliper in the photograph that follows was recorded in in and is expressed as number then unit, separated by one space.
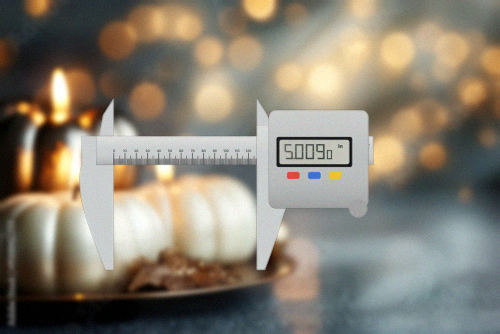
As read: 5.0090 in
